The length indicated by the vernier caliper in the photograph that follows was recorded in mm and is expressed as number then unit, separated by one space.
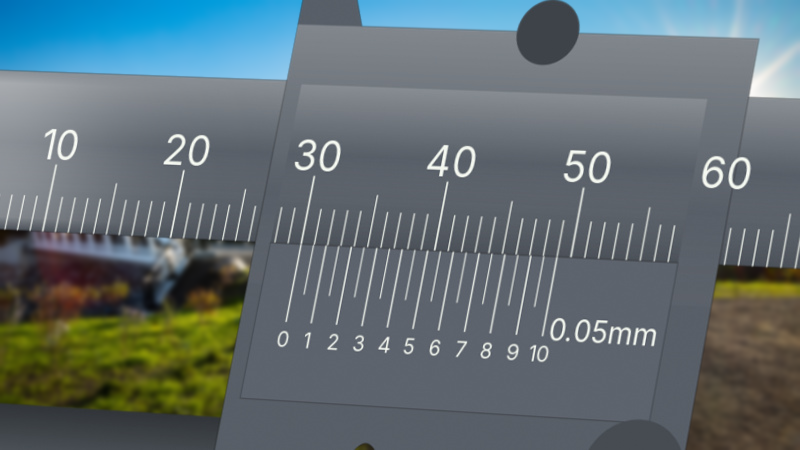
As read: 30.0 mm
